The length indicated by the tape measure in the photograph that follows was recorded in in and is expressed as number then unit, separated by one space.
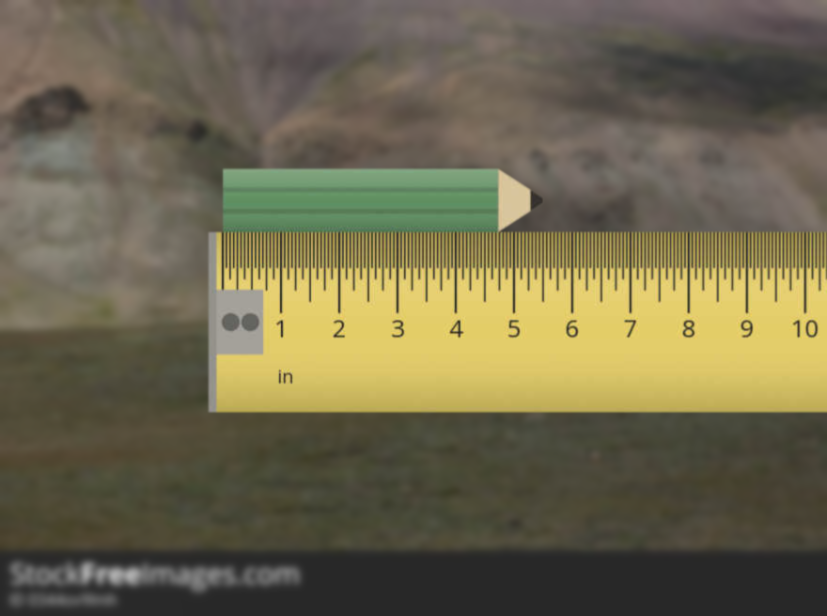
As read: 5.5 in
